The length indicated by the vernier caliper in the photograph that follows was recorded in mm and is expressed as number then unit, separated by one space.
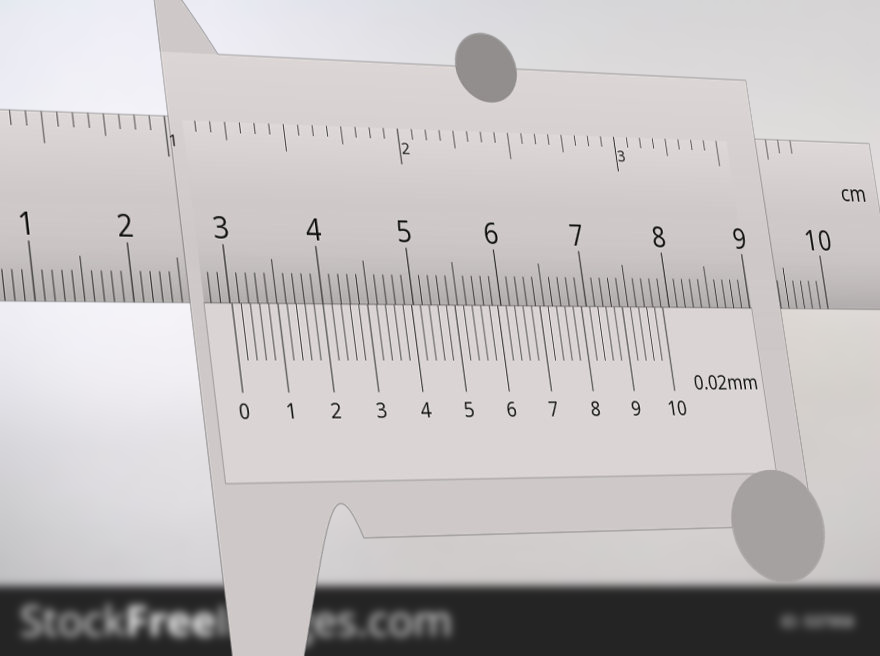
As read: 30.2 mm
